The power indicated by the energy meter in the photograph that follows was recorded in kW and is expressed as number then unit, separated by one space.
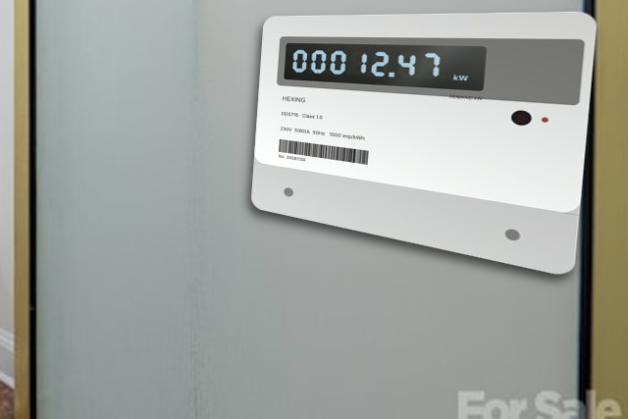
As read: 12.47 kW
